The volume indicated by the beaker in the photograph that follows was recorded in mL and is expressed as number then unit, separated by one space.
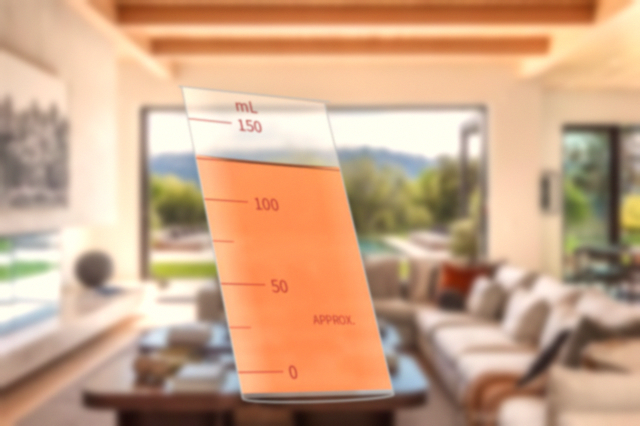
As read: 125 mL
